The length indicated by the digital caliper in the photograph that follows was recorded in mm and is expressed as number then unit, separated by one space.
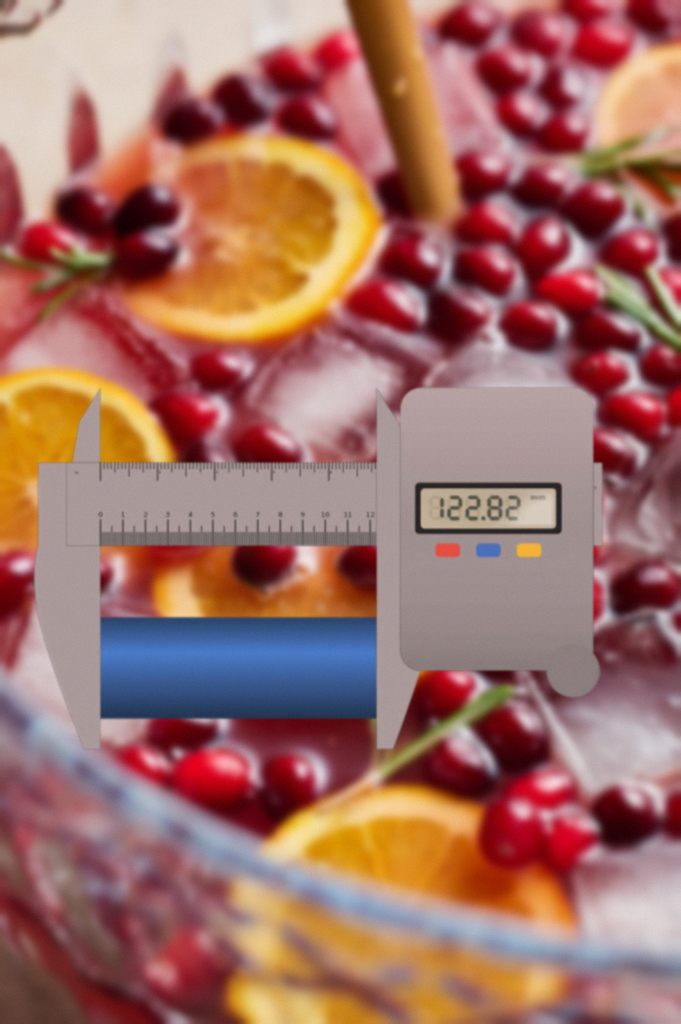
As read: 122.82 mm
